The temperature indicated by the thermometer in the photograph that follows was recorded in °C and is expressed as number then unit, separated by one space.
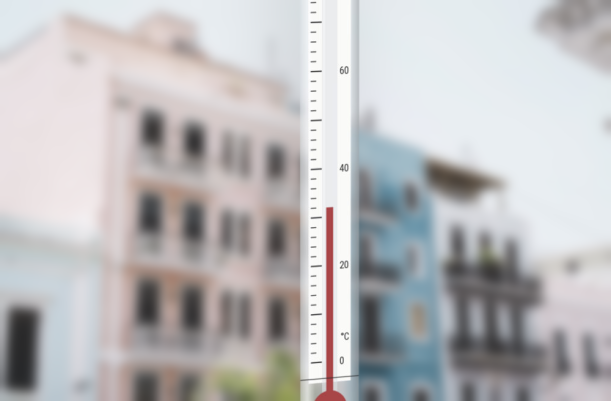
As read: 32 °C
